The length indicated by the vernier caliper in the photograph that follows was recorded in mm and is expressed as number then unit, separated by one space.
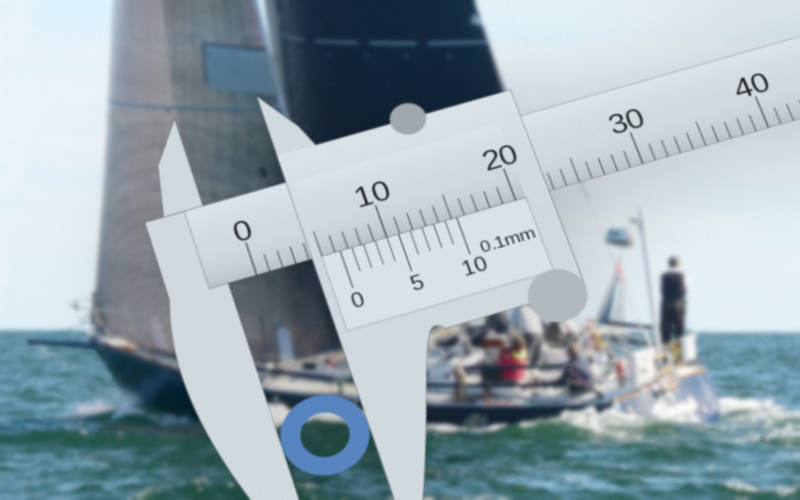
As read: 6.4 mm
